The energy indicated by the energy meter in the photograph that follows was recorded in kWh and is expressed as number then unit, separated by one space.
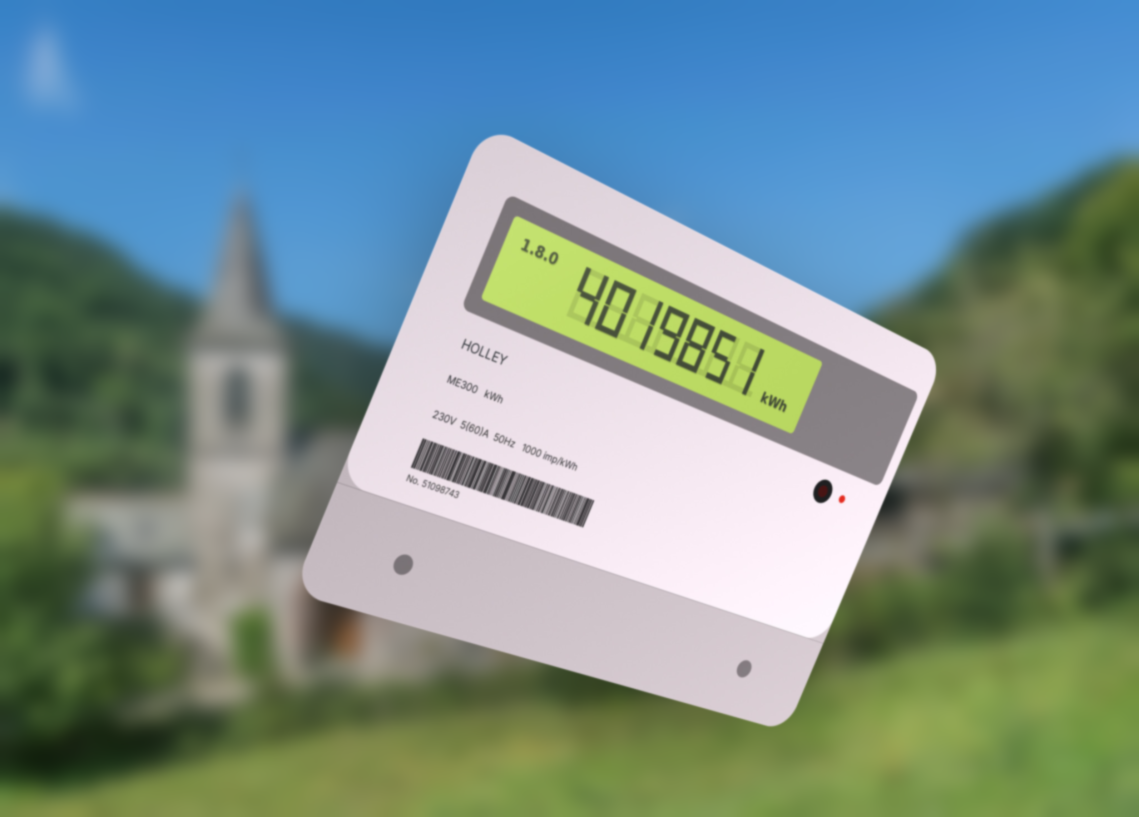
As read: 4019851 kWh
